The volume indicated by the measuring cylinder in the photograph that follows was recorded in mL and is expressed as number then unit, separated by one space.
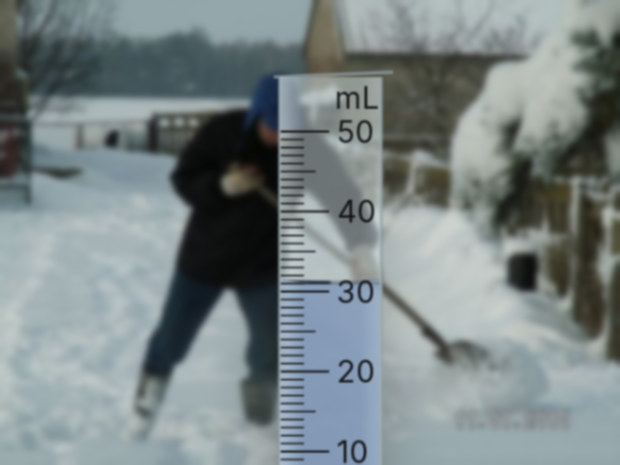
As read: 31 mL
